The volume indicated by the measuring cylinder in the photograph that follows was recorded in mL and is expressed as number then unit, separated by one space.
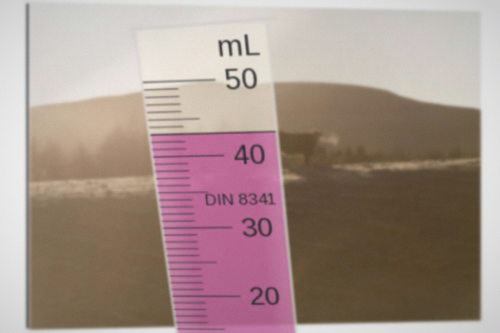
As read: 43 mL
